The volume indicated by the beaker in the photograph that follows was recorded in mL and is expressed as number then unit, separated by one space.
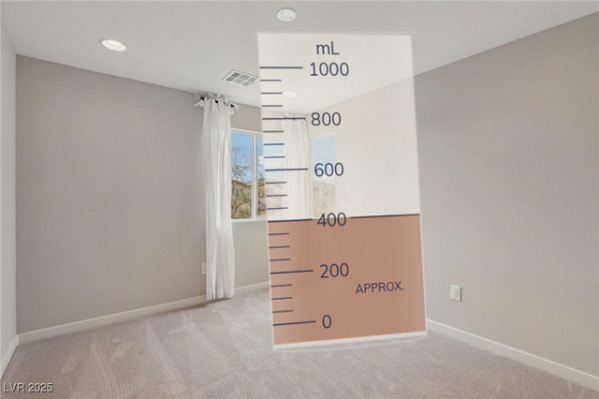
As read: 400 mL
